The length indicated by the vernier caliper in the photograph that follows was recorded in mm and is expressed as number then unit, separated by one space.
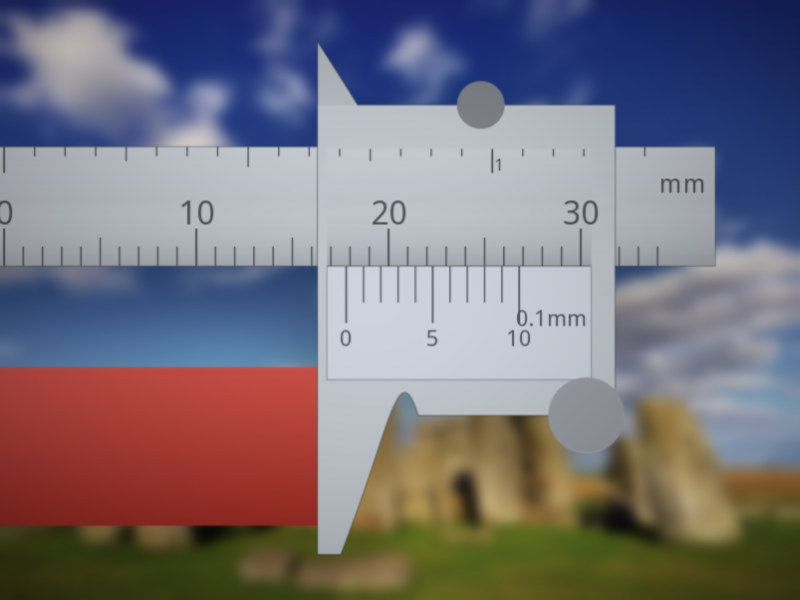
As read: 17.8 mm
